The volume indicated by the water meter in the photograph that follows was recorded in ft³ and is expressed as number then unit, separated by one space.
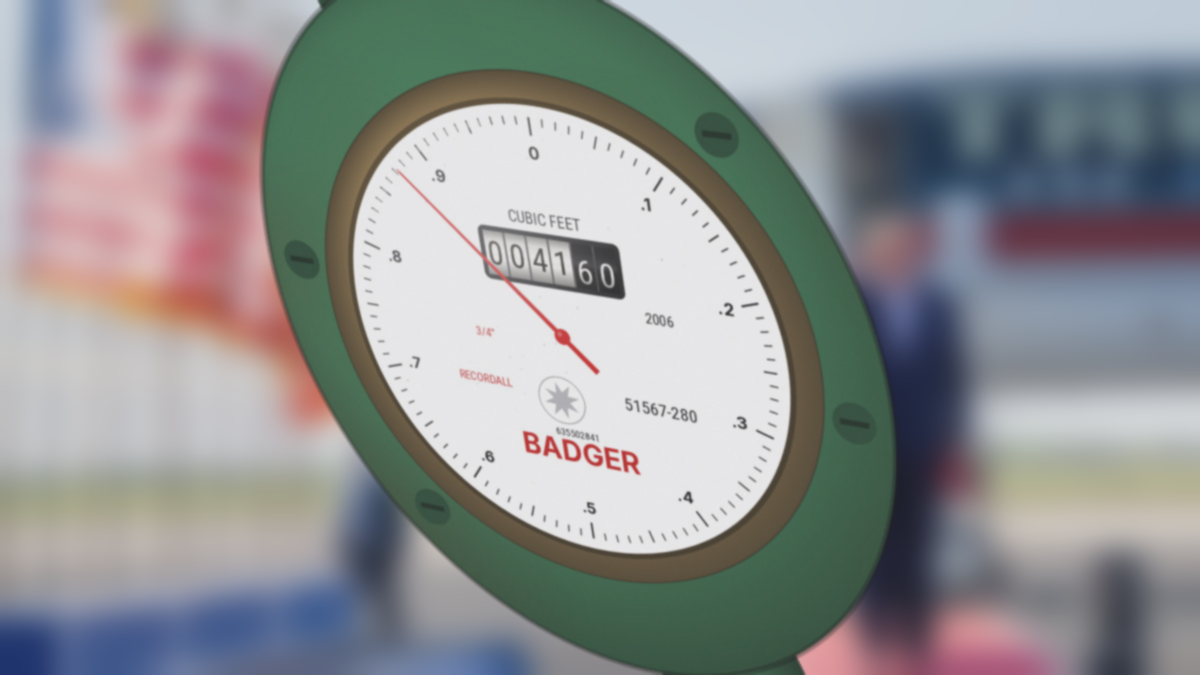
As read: 4159.87 ft³
